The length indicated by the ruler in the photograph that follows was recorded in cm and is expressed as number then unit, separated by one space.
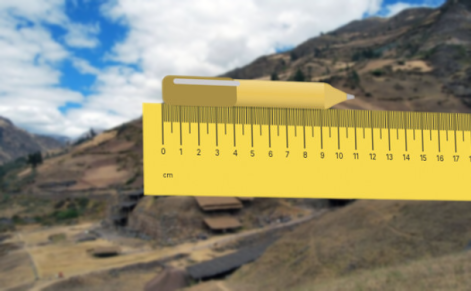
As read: 11 cm
